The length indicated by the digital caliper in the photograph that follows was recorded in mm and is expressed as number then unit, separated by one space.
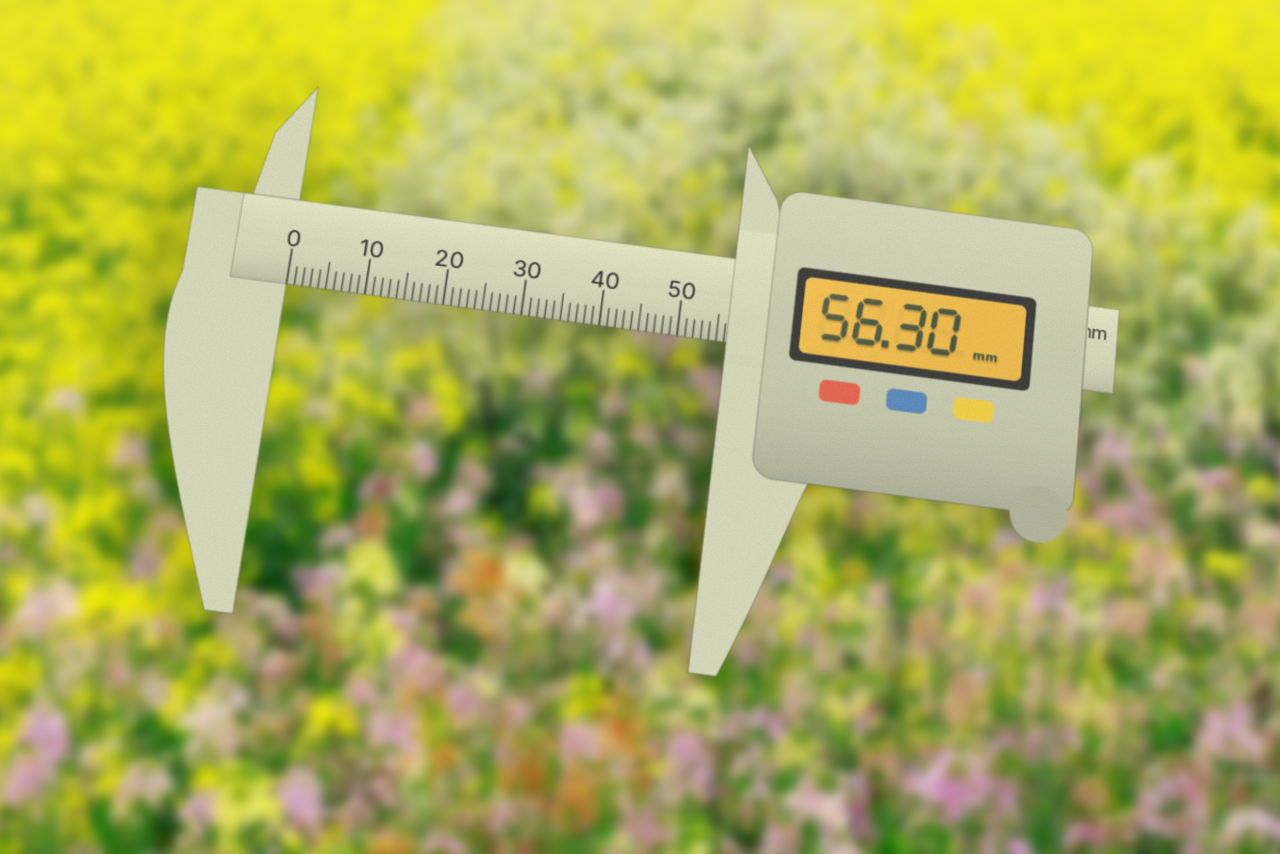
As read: 56.30 mm
